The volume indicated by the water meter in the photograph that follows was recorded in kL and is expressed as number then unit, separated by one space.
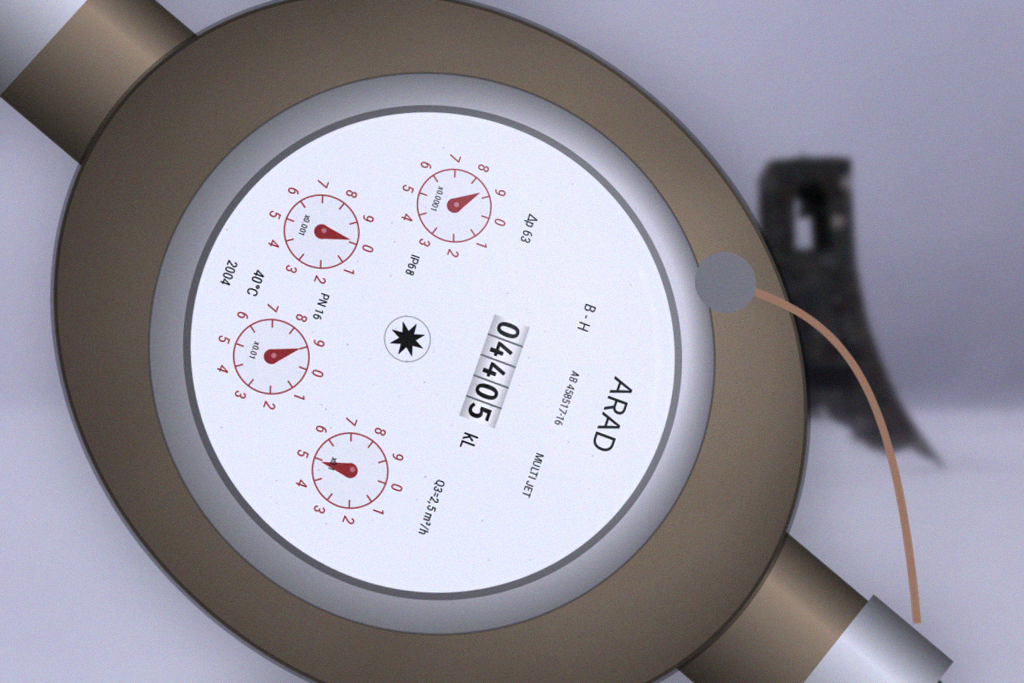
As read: 4405.4898 kL
